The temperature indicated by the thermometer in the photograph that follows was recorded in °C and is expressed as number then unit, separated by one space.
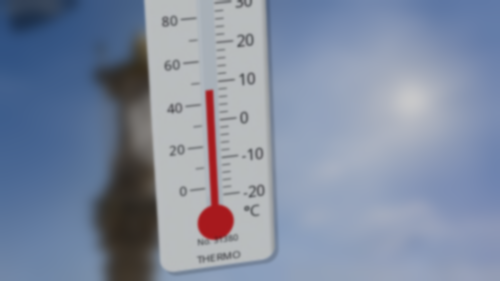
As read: 8 °C
